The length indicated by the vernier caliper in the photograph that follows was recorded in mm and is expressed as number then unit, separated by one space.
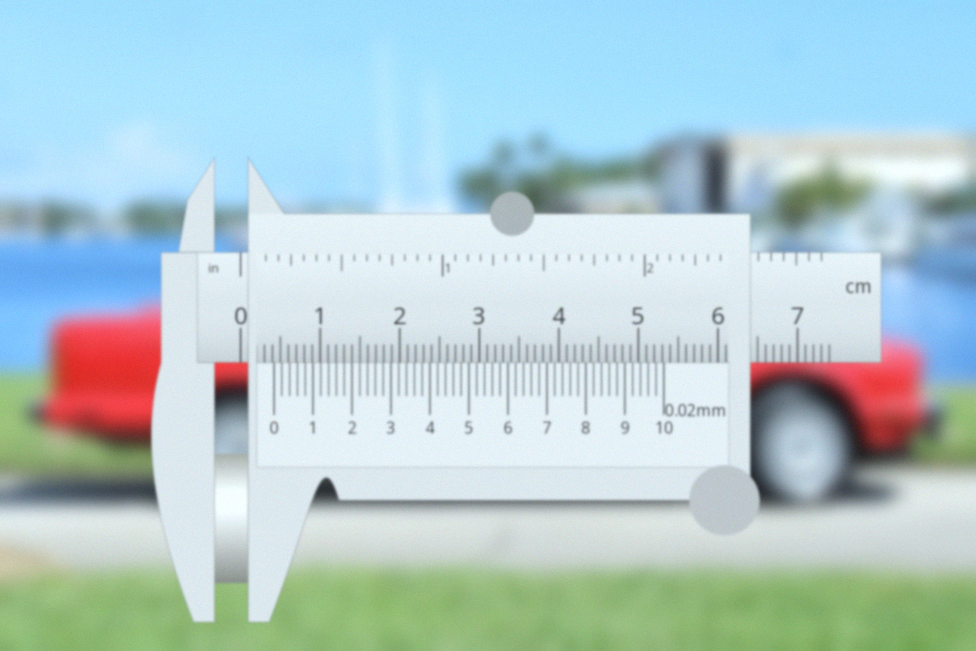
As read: 4.2 mm
